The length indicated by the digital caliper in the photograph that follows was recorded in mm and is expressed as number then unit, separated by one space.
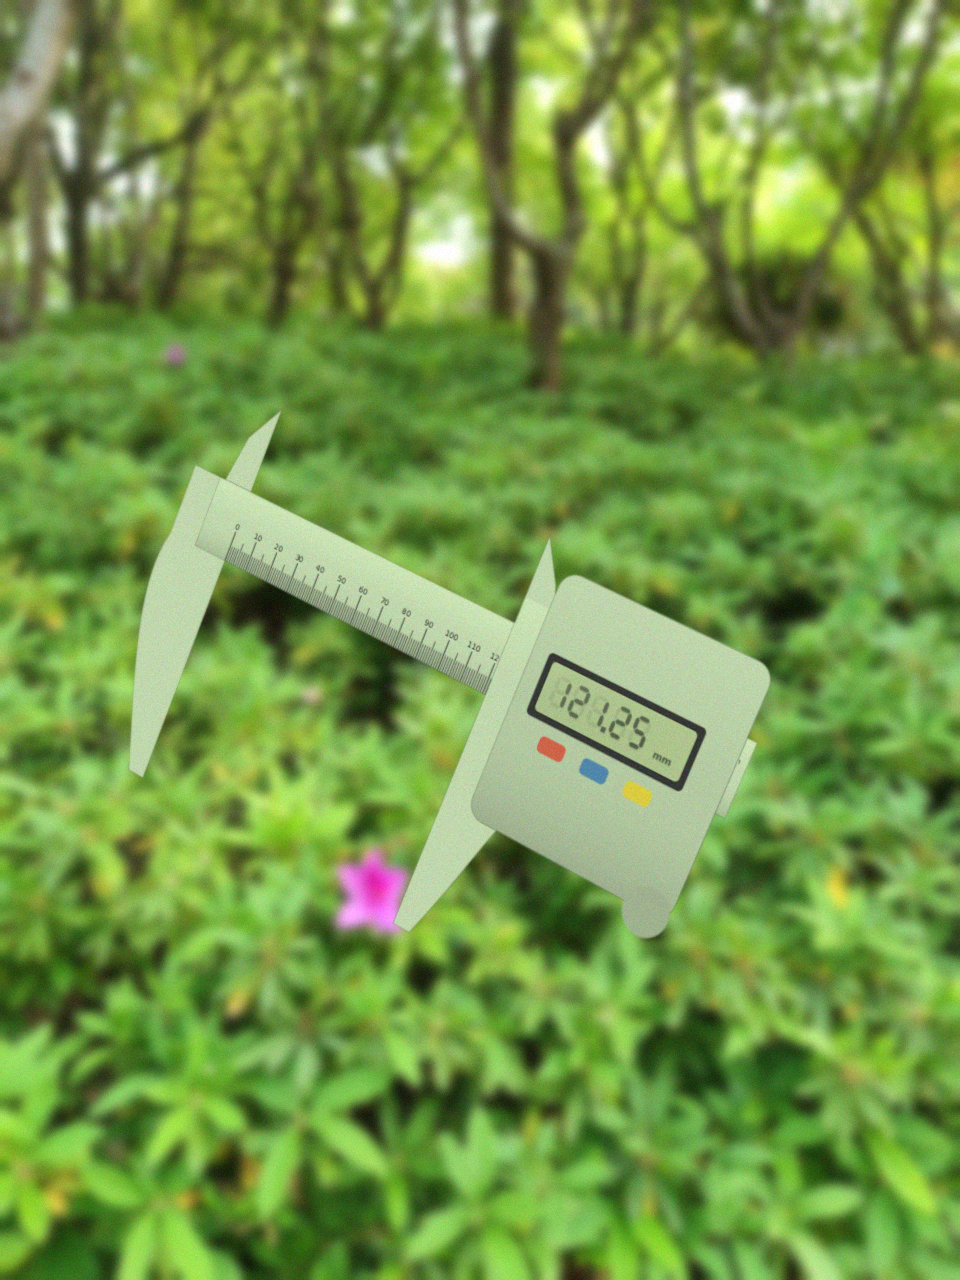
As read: 121.25 mm
